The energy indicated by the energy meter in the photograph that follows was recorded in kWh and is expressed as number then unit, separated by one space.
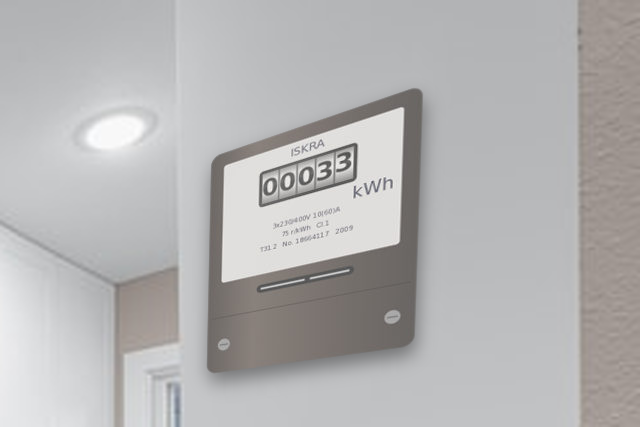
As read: 33 kWh
